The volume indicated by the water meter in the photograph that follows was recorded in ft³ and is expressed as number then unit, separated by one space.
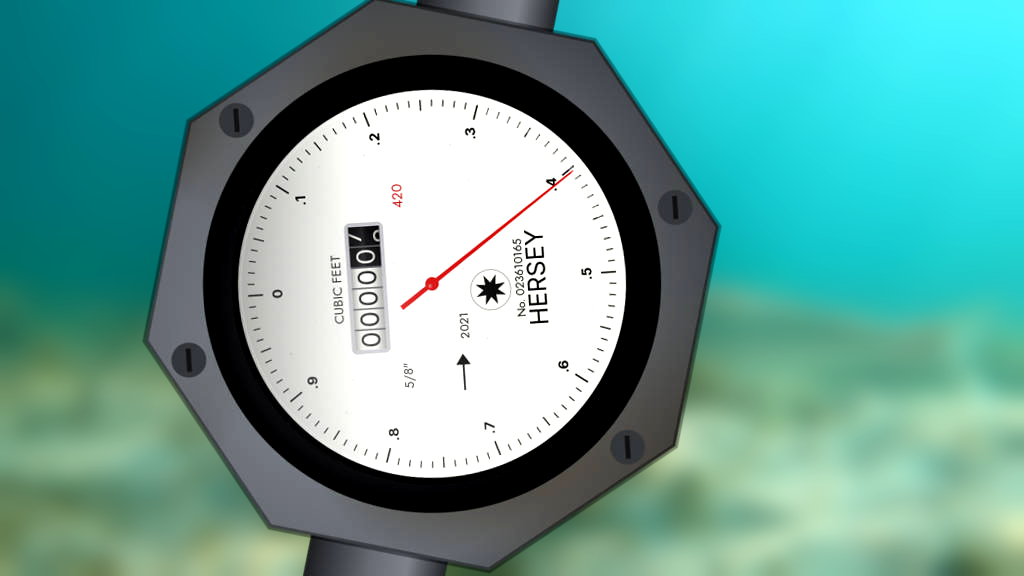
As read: 7.40 ft³
